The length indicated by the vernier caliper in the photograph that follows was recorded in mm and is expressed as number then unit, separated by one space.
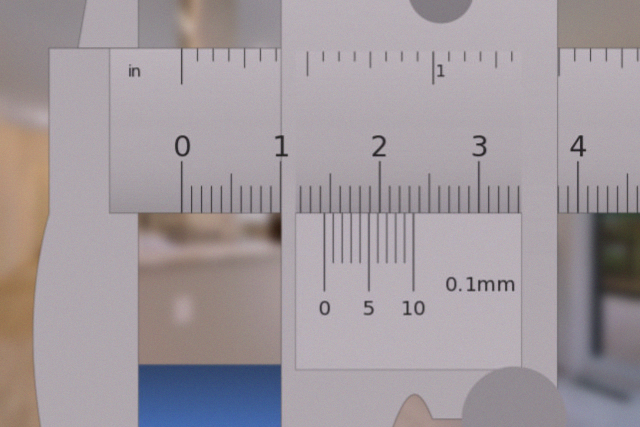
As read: 14.4 mm
